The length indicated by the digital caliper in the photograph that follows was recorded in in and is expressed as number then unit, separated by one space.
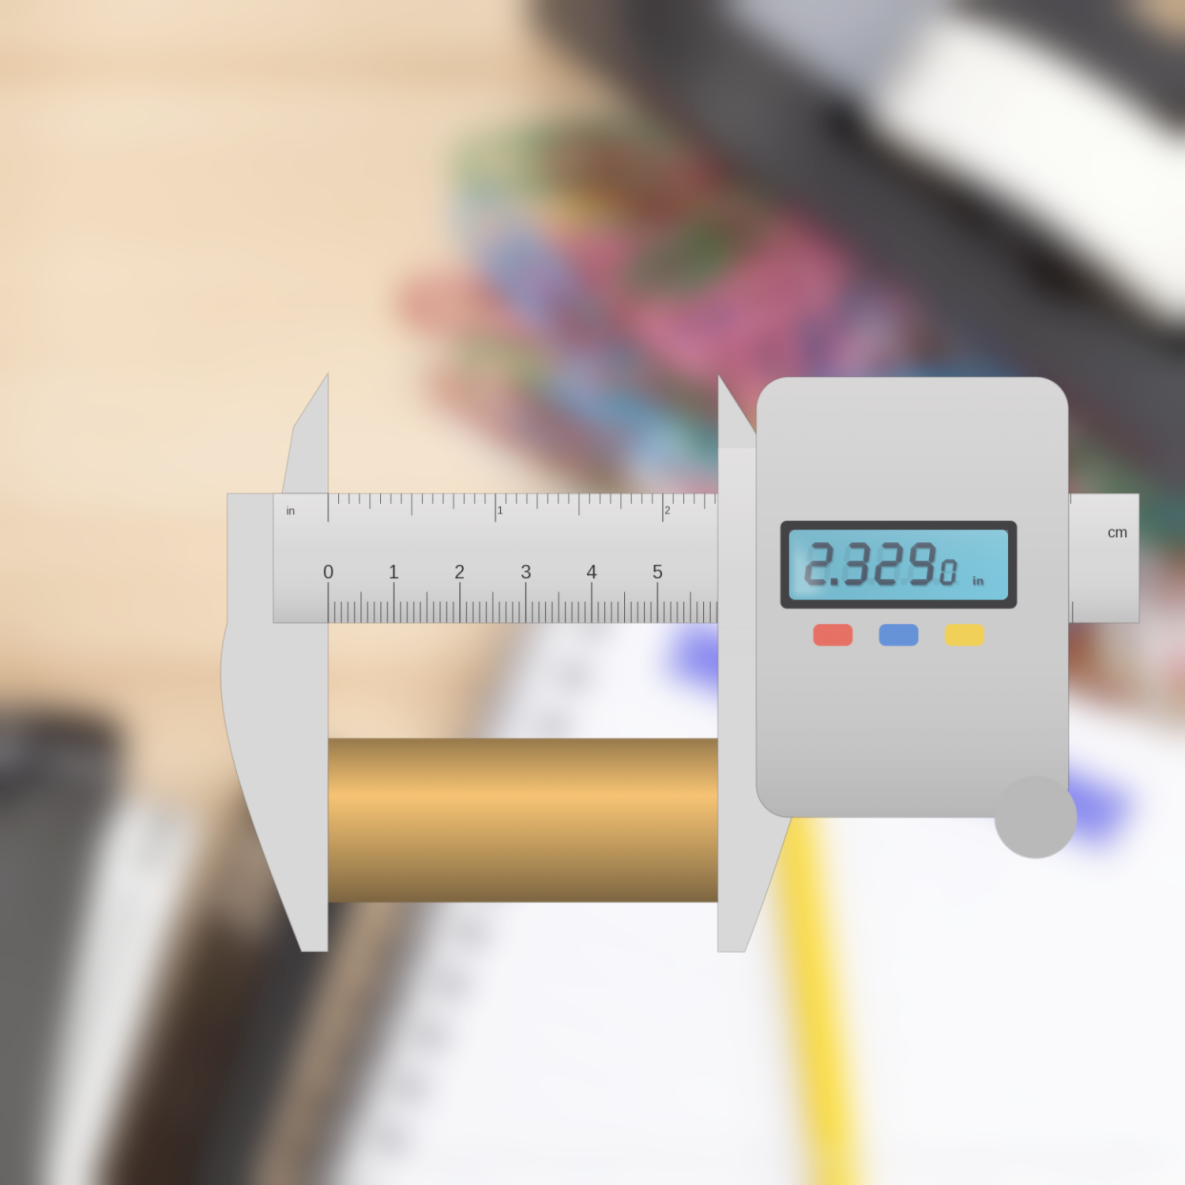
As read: 2.3290 in
